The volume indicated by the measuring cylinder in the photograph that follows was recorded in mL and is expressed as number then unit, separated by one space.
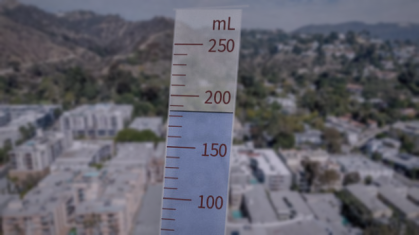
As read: 185 mL
